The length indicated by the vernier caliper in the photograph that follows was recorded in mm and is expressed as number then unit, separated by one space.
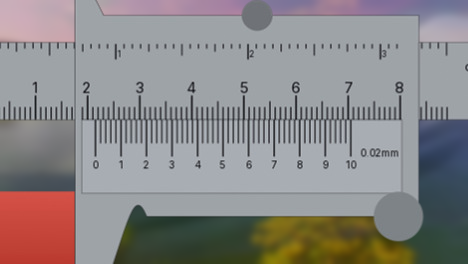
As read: 21.5 mm
